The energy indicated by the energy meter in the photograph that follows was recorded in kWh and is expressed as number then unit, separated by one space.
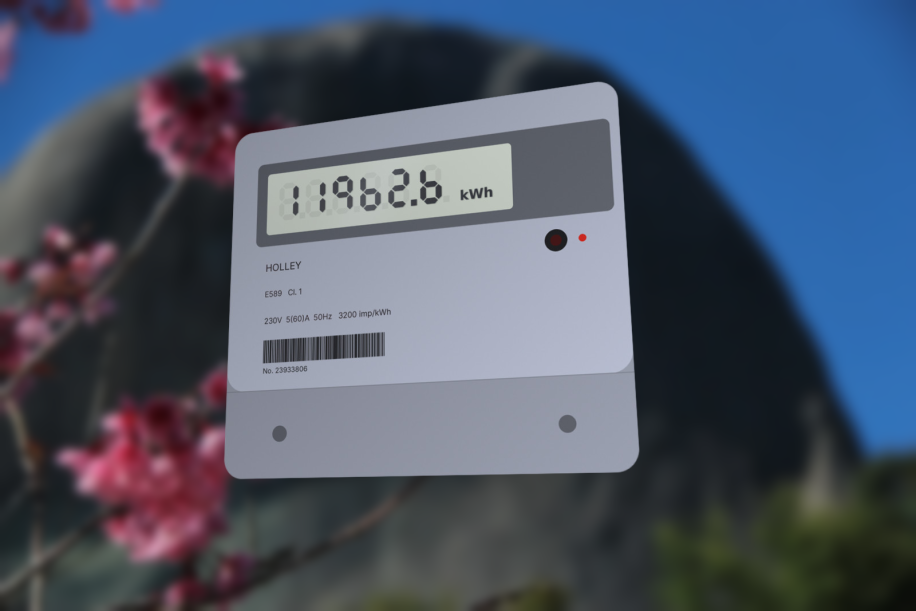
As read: 11962.6 kWh
